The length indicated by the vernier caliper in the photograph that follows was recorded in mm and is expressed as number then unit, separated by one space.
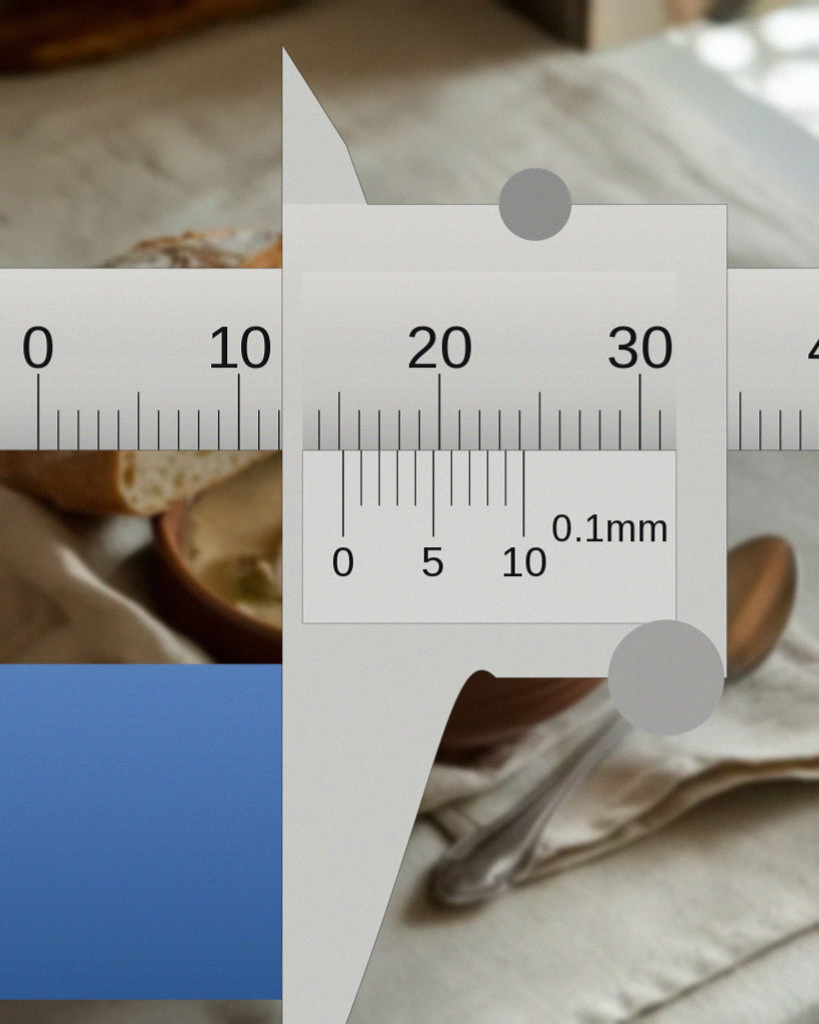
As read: 15.2 mm
